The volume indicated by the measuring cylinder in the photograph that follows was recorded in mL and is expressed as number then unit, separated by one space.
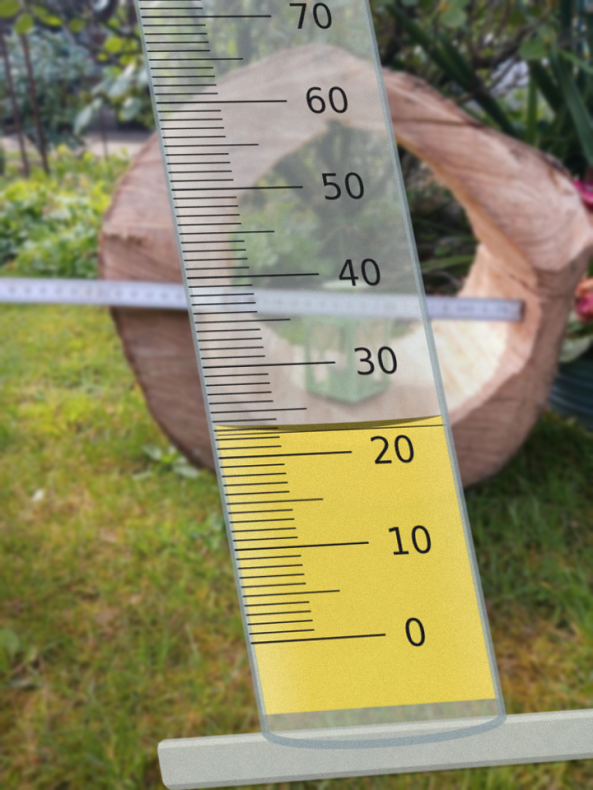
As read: 22.5 mL
